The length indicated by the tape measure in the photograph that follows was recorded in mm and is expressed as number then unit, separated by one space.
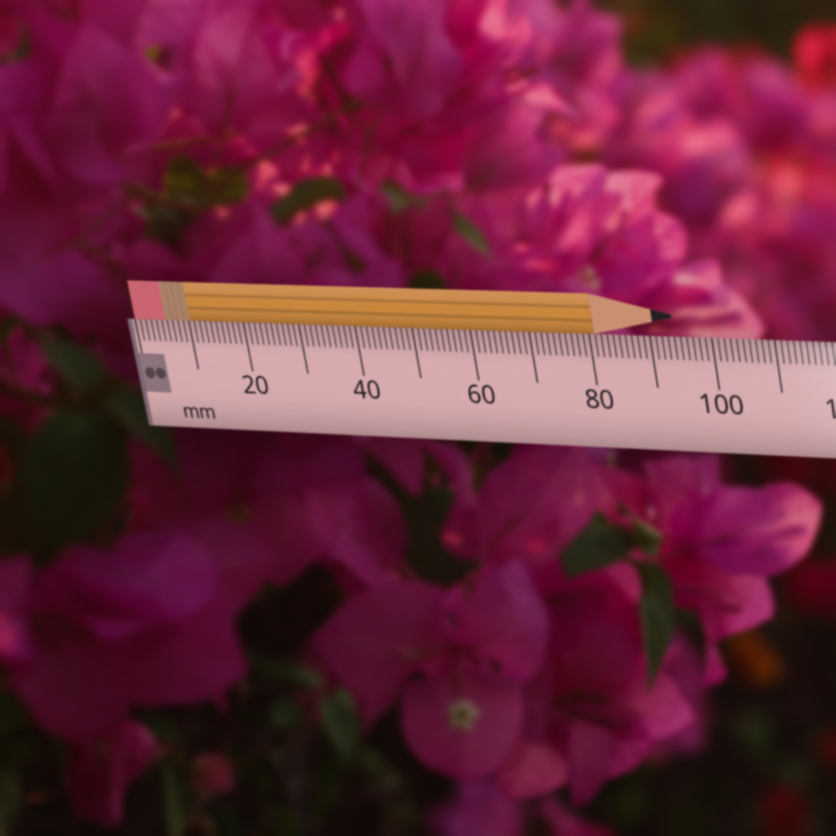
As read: 94 mm
